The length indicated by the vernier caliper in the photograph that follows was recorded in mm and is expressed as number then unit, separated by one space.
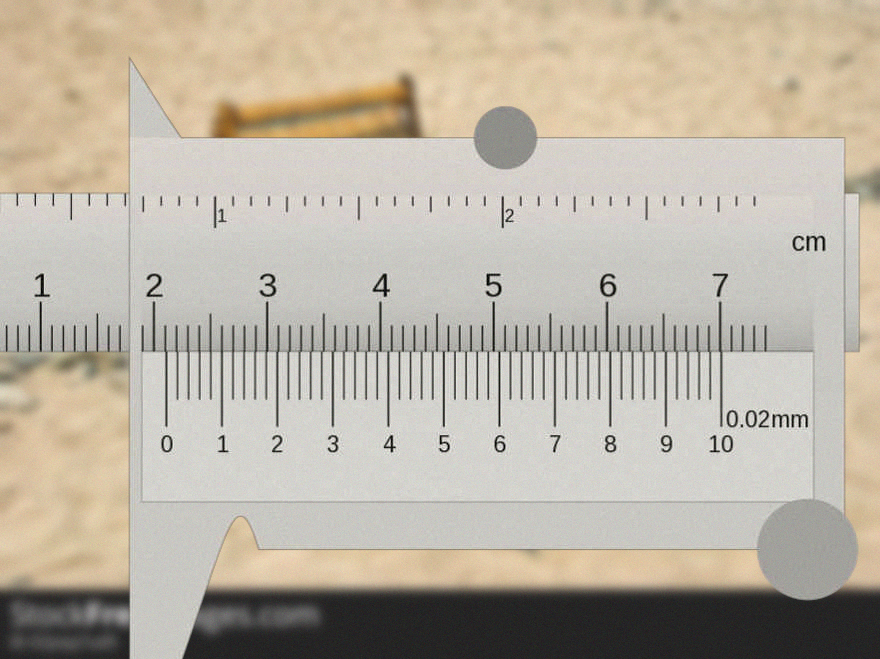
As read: 21.1 mm
